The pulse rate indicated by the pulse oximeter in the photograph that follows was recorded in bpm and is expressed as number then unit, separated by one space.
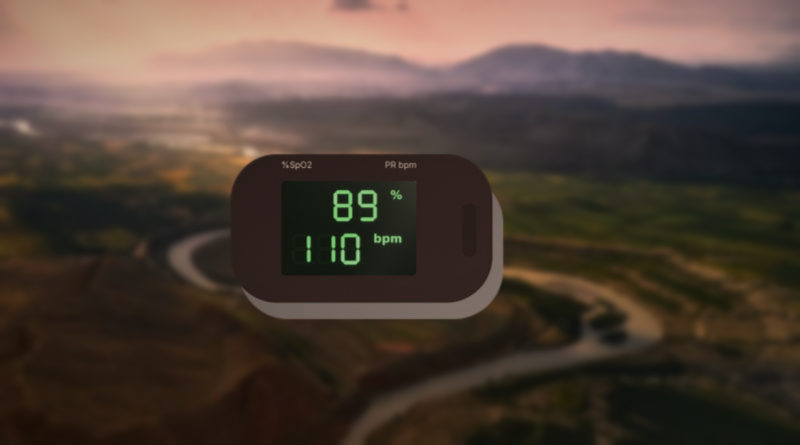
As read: 110 bpm
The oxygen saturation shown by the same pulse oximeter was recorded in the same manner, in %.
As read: 89 %
